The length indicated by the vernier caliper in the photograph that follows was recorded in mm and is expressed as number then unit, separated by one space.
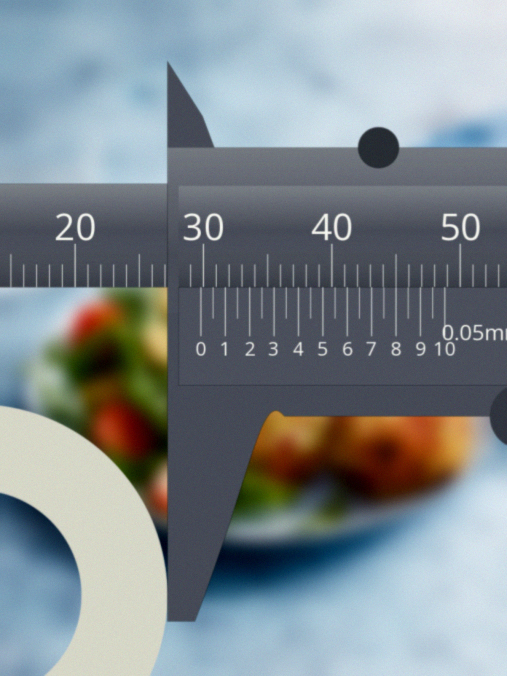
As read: 29.8 mm
